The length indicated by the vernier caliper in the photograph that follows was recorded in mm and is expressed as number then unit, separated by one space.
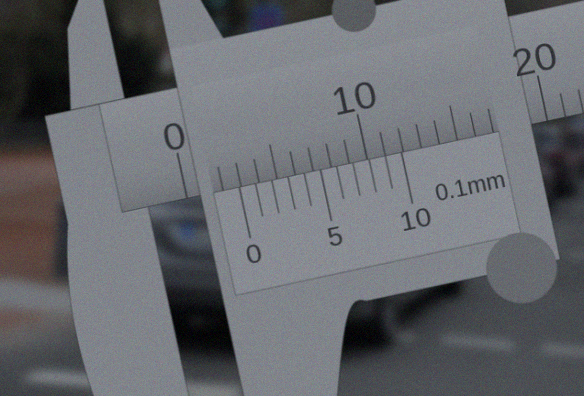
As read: 2.9 mm
